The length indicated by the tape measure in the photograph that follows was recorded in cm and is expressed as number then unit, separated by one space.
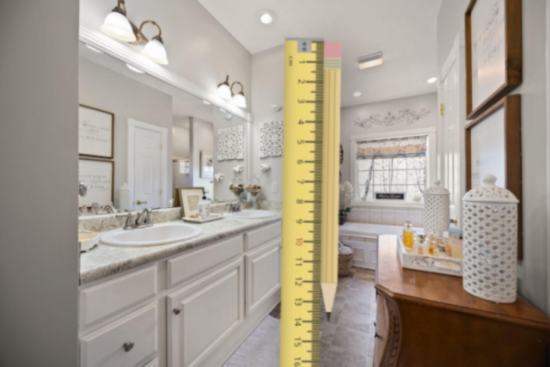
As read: 14 cm
